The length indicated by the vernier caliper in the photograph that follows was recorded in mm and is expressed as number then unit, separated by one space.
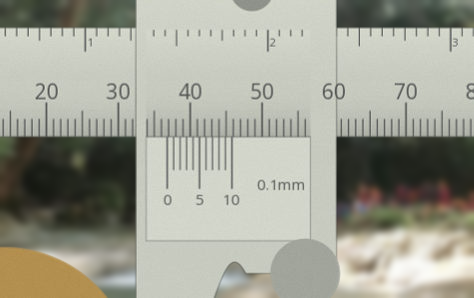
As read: 36.8 mm
